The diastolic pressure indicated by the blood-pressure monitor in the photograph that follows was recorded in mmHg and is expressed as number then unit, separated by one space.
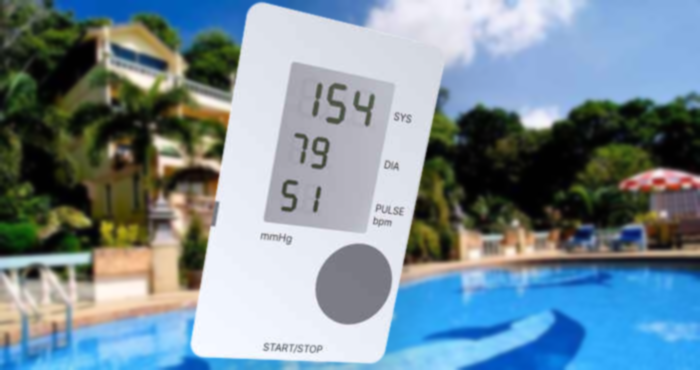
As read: 79 mmHg
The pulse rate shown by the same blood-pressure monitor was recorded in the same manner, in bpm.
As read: 51 bpm
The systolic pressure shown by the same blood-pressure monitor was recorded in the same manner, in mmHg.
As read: 154 mmHg
